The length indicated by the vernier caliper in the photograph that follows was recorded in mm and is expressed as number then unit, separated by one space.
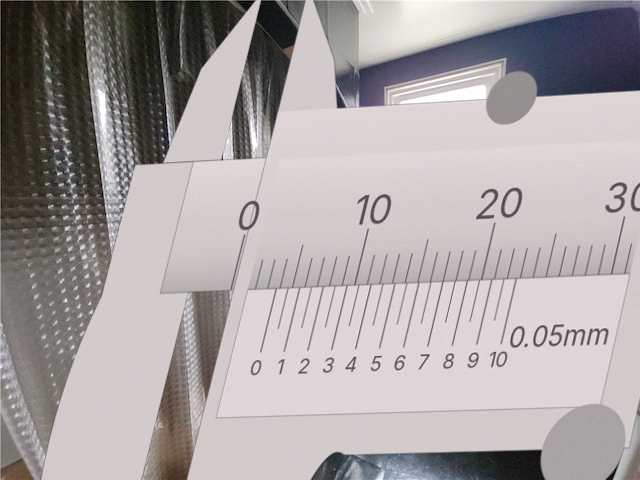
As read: 3.7 mm
